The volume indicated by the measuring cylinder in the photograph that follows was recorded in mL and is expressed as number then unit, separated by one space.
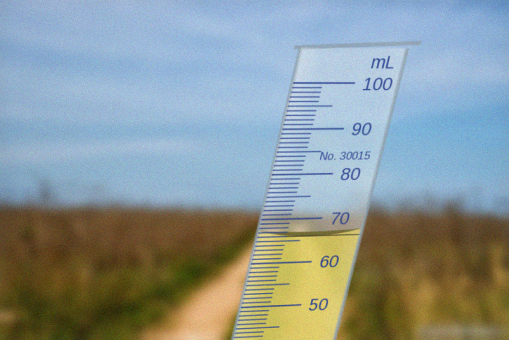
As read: 66 mL
